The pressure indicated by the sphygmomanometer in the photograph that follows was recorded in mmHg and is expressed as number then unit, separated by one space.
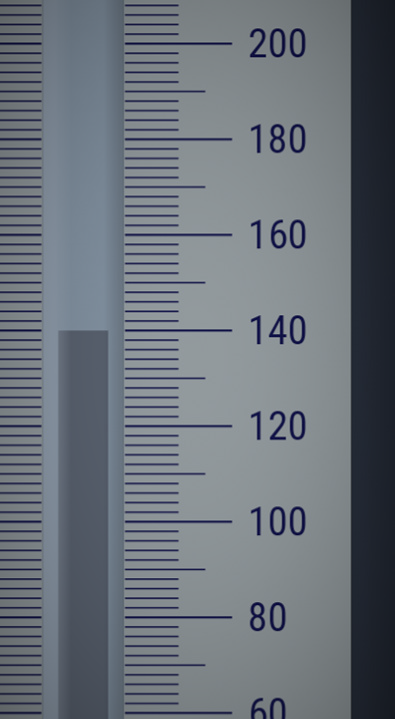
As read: 140 mmHg
